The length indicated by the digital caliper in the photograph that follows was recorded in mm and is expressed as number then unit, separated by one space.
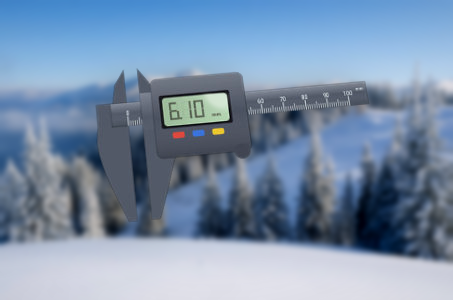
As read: 6.10 mm
